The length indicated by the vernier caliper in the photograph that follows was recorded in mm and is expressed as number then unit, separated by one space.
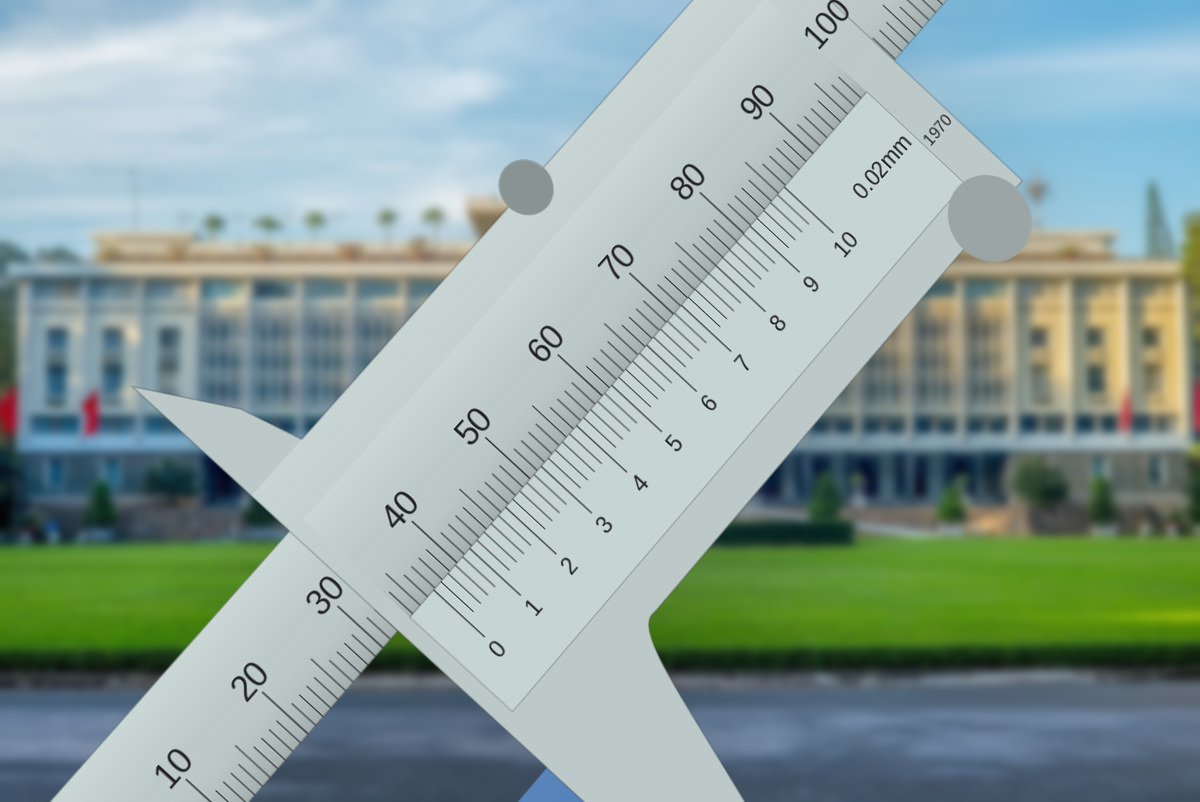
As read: 36.8 mm
